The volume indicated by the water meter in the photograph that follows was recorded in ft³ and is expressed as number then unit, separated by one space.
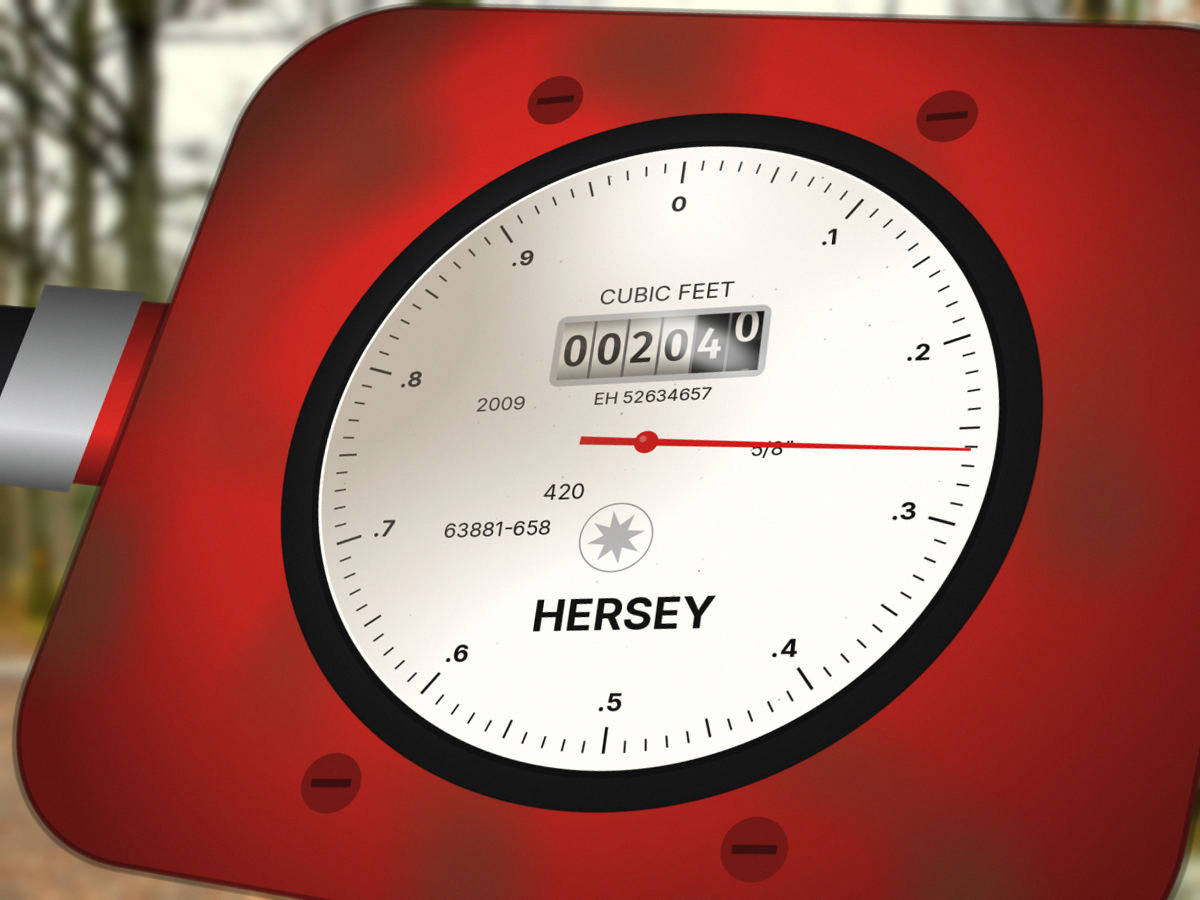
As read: 2040.26 ft³
